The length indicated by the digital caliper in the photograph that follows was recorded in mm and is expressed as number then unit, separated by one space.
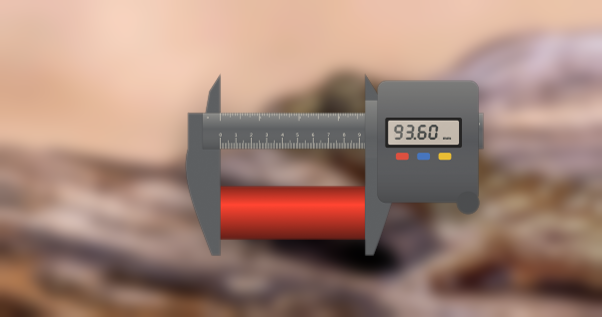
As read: 93.60 mm
